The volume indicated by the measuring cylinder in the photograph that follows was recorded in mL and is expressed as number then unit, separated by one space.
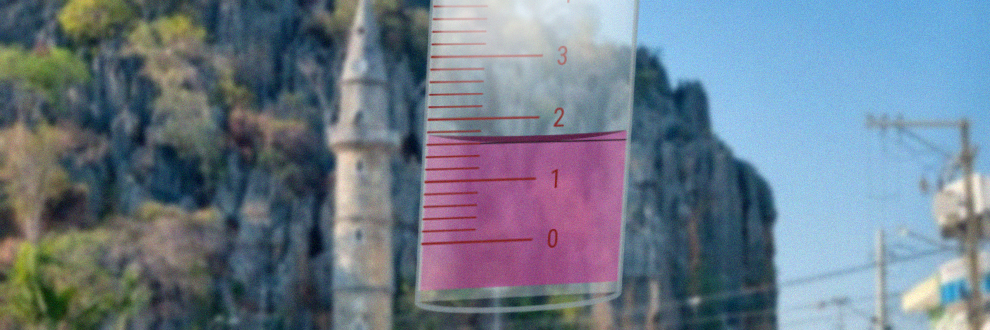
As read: 1.6 mL
